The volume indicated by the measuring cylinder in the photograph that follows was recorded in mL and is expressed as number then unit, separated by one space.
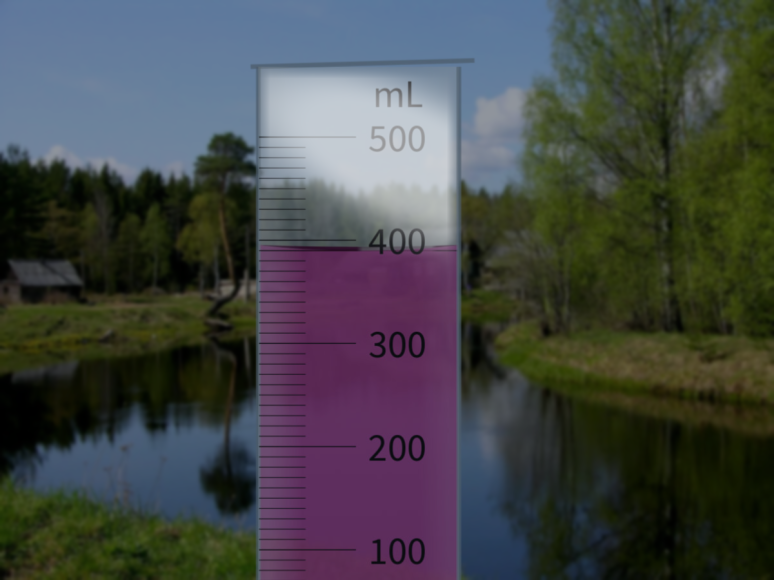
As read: 390 mL
